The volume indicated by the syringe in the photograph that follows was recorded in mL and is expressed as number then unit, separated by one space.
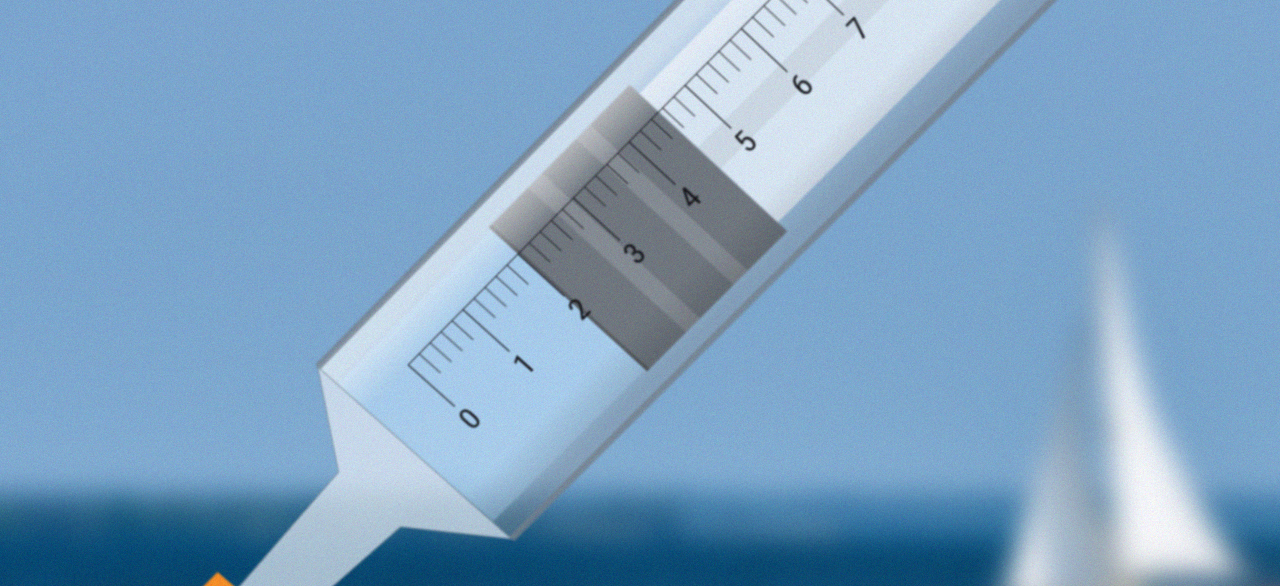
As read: 2 mL
